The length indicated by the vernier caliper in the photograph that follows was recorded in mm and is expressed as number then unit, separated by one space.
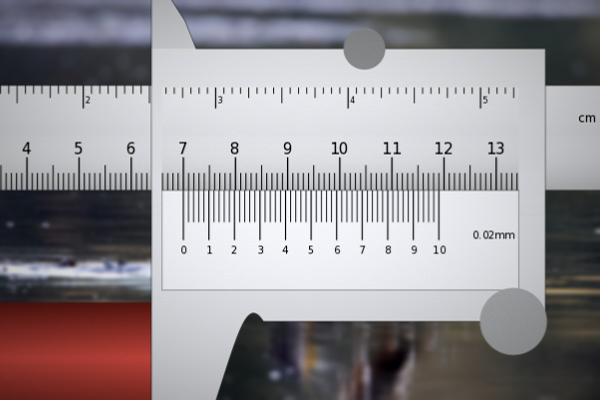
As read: 70.0 mm
